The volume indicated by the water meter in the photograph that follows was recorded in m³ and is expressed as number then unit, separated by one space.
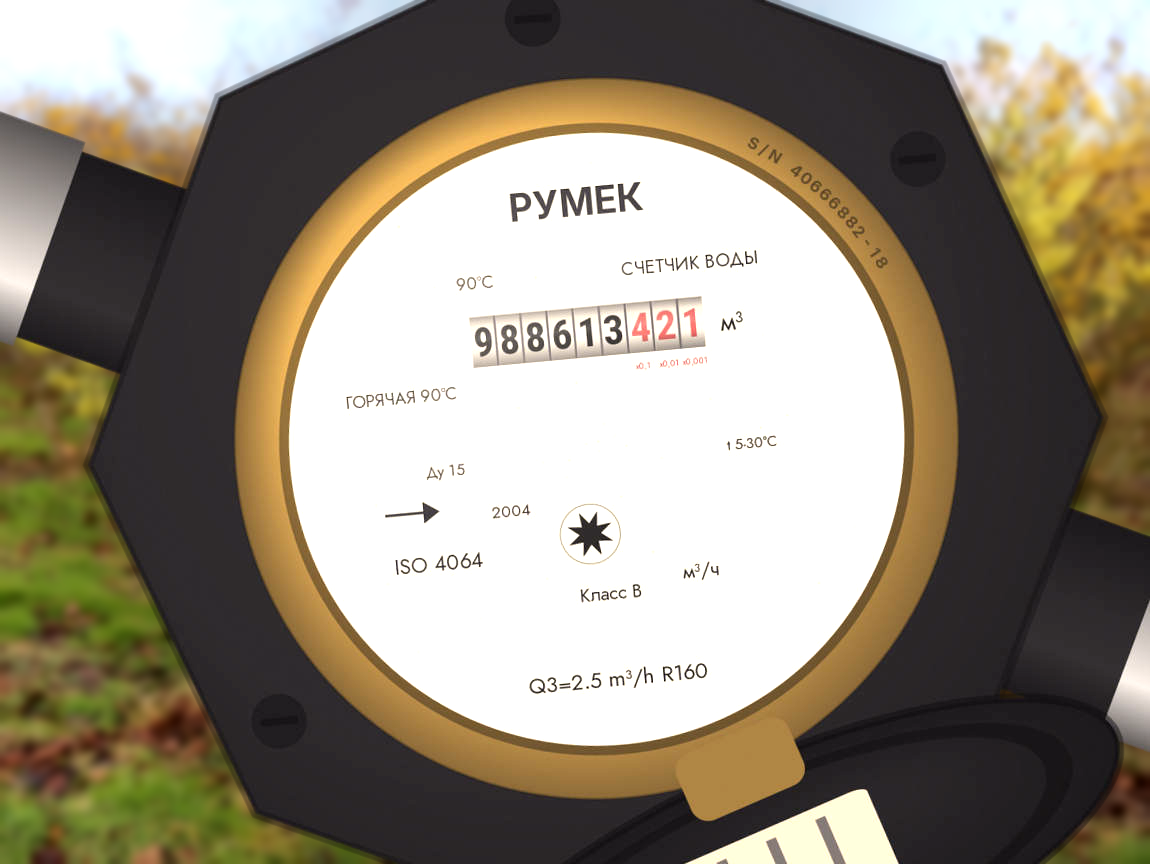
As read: 988613.421 m³
